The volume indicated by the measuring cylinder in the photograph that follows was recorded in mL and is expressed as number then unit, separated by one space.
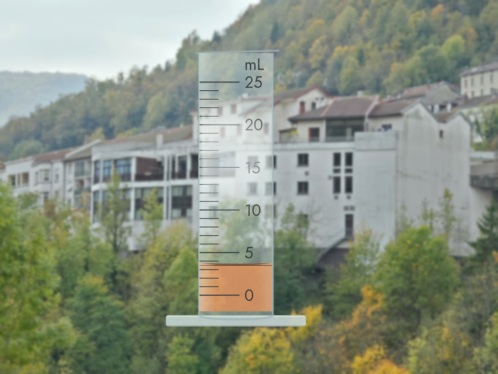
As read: 3.5 mL
